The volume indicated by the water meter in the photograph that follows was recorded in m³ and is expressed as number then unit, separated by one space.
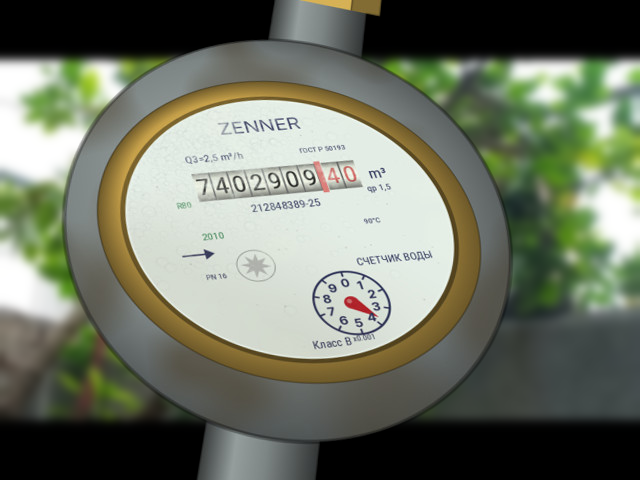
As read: 7402909.403 m³
